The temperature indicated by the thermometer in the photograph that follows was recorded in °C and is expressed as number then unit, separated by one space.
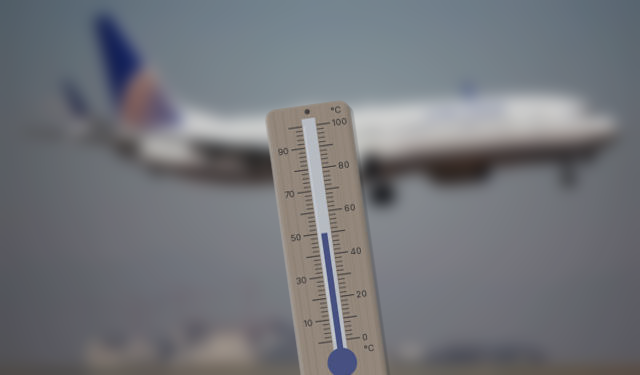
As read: 50 °C
